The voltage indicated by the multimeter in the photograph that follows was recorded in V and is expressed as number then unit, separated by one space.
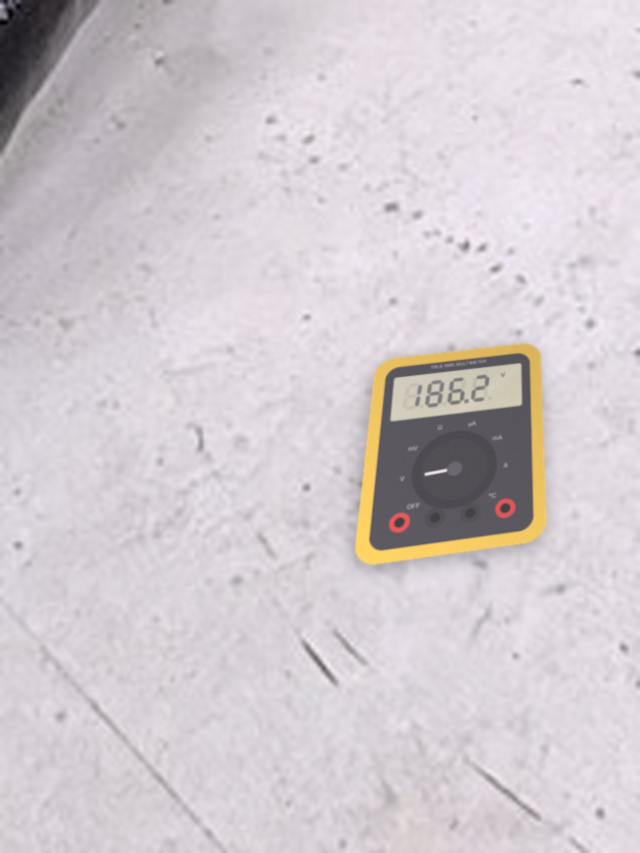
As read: 186.2 V
